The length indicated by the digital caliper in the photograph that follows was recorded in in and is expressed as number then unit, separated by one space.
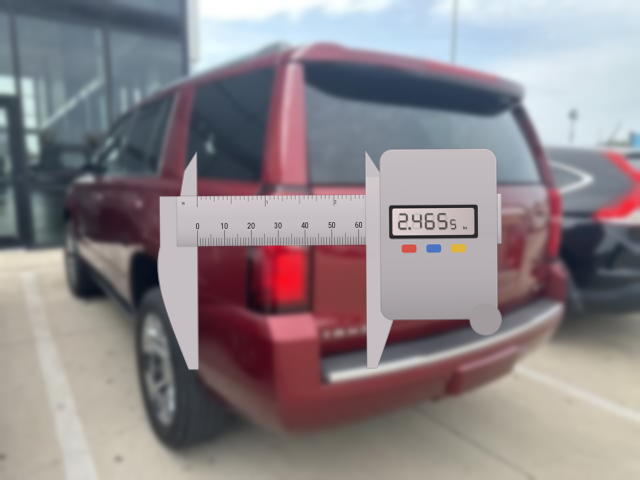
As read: 2.4655 in
